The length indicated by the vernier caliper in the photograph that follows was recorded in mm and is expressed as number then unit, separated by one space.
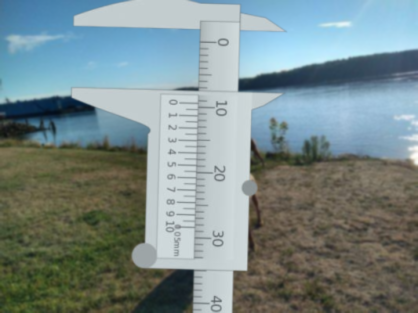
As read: 9.4 mm
